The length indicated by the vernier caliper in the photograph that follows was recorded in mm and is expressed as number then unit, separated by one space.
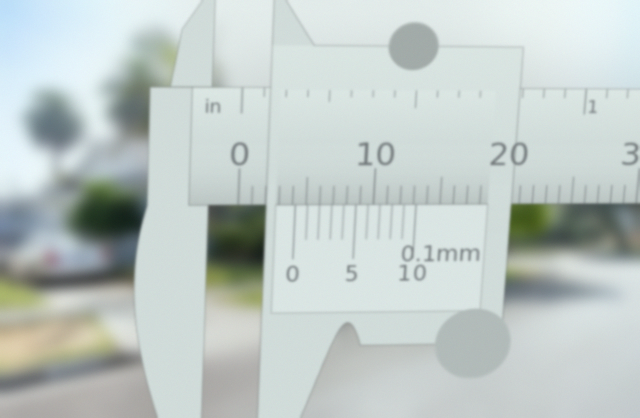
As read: 4.2 mm
